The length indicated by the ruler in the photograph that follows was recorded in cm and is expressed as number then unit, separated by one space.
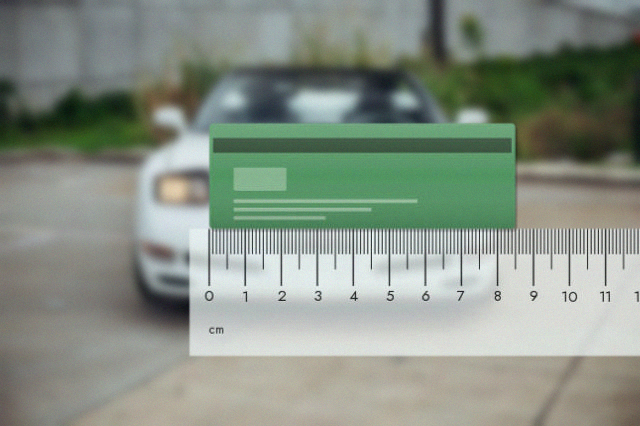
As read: 8.5 cm
